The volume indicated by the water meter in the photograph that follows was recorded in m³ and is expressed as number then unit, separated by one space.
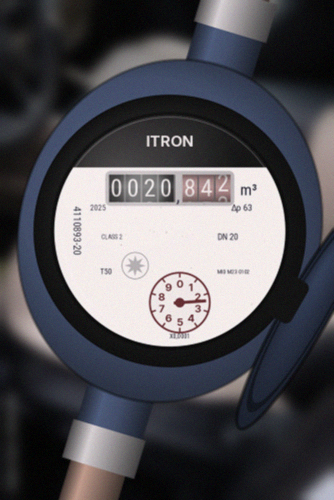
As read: 20.8422 m³
